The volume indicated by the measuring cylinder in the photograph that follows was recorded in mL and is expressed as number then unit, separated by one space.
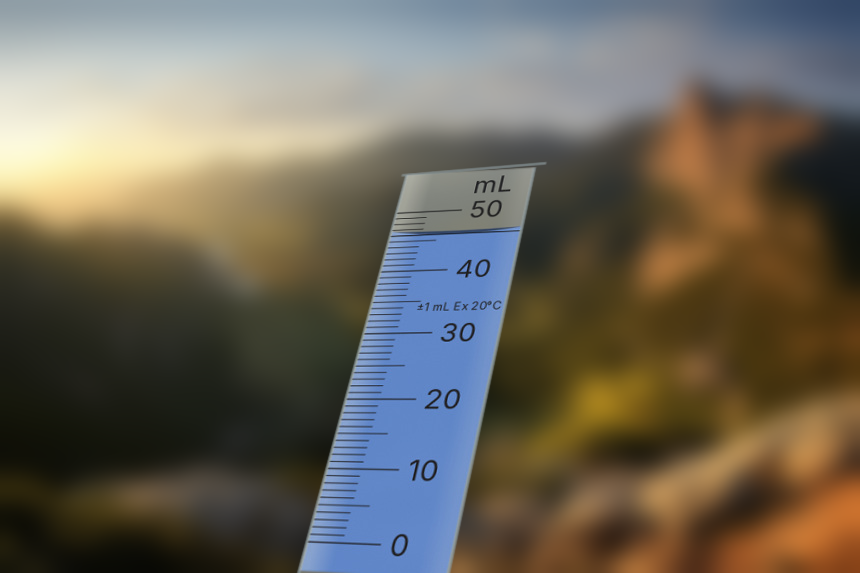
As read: 46 mL
